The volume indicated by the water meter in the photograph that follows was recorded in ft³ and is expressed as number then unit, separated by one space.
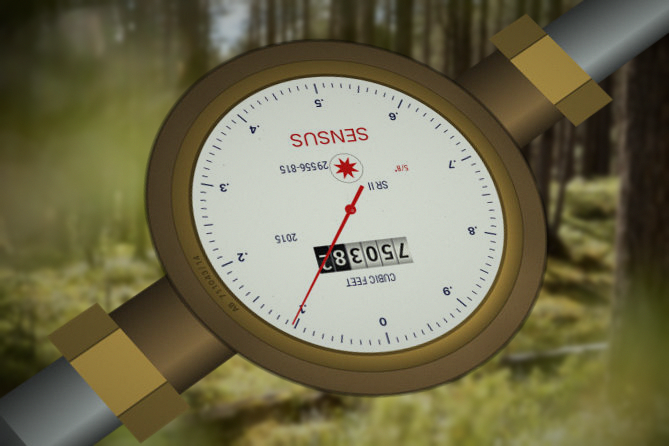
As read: 750382.10 ft³
